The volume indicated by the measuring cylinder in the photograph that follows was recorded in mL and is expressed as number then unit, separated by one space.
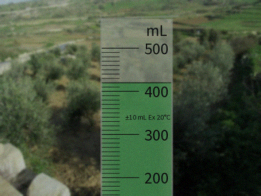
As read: 420 mL
